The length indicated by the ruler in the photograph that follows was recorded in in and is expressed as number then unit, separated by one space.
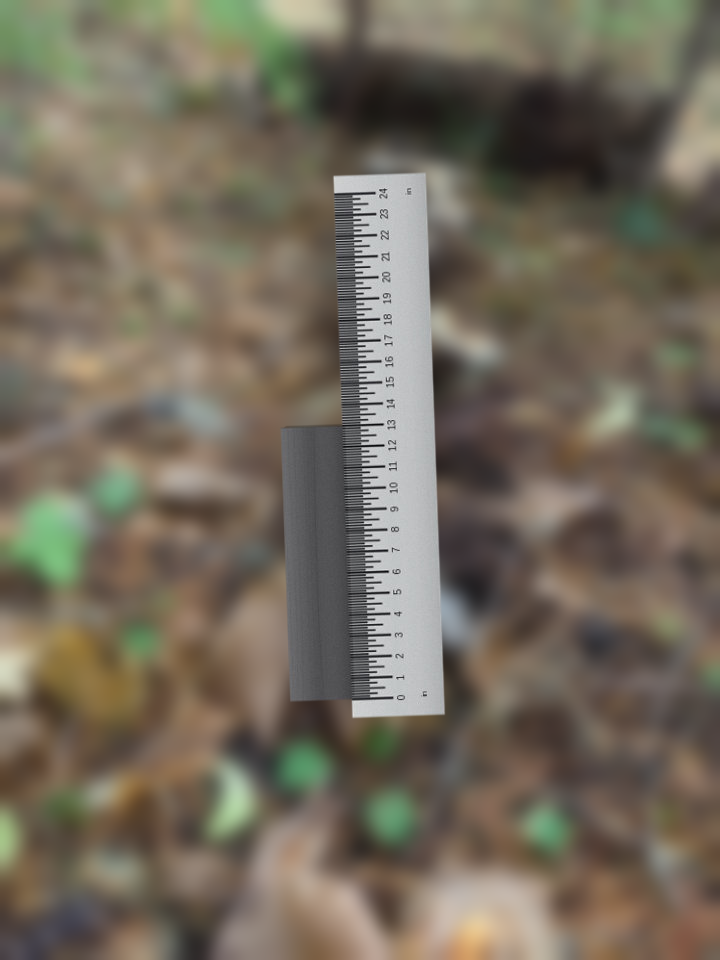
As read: 13 in
